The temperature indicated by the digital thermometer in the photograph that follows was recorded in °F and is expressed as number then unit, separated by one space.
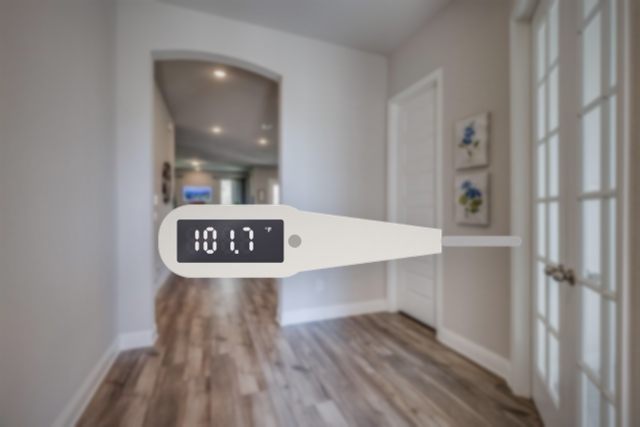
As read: 101.7 °F
